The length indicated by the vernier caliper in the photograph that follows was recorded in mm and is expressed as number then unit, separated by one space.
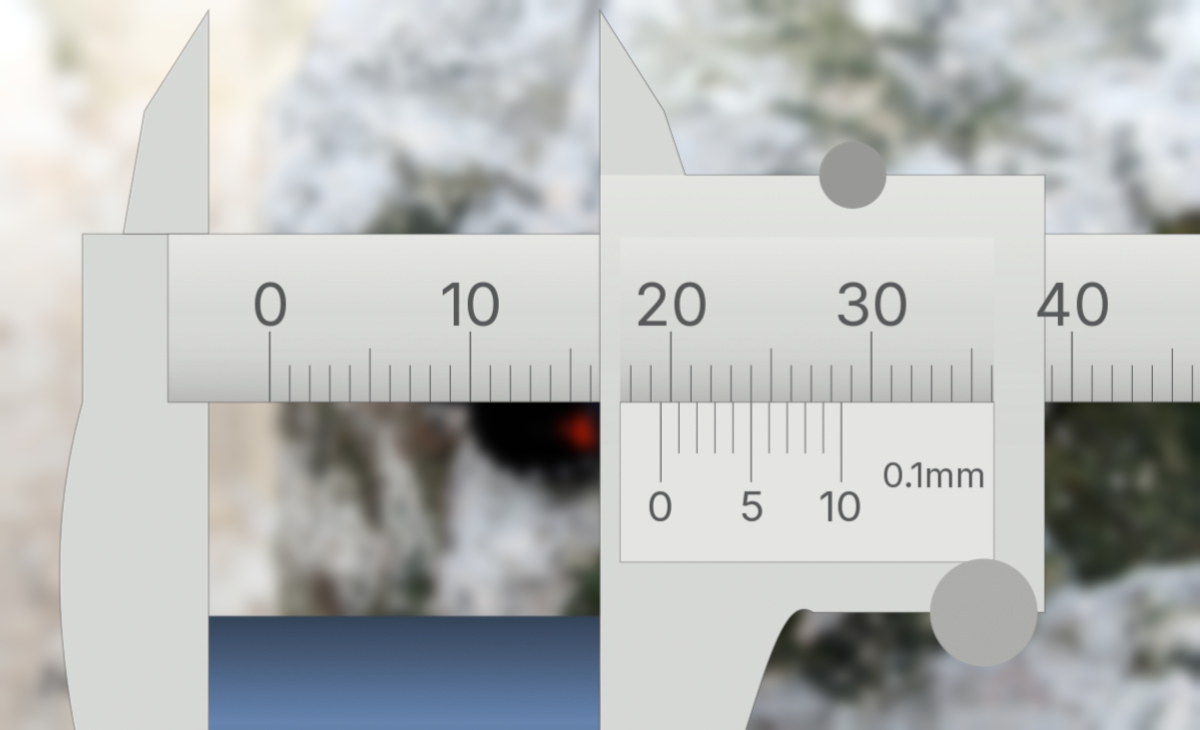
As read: 19.5 mm
